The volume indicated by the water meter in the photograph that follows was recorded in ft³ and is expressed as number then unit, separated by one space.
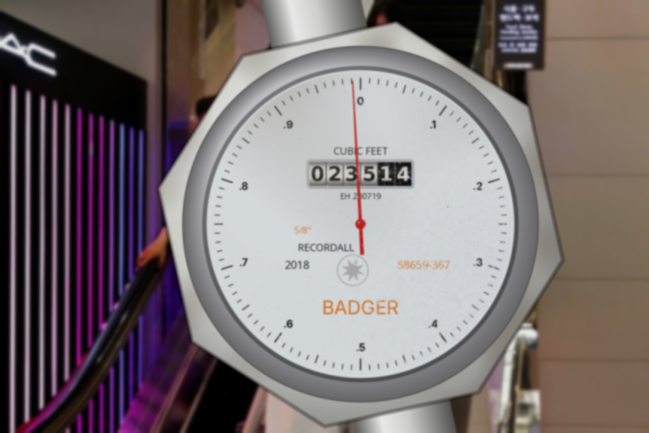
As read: 23513.99 ft³
